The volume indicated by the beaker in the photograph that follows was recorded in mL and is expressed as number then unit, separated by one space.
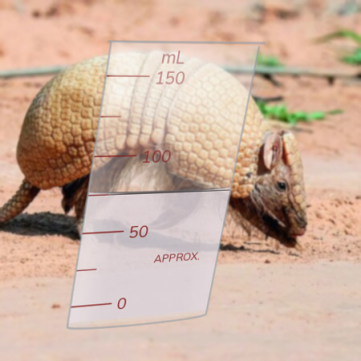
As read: 75 mL
